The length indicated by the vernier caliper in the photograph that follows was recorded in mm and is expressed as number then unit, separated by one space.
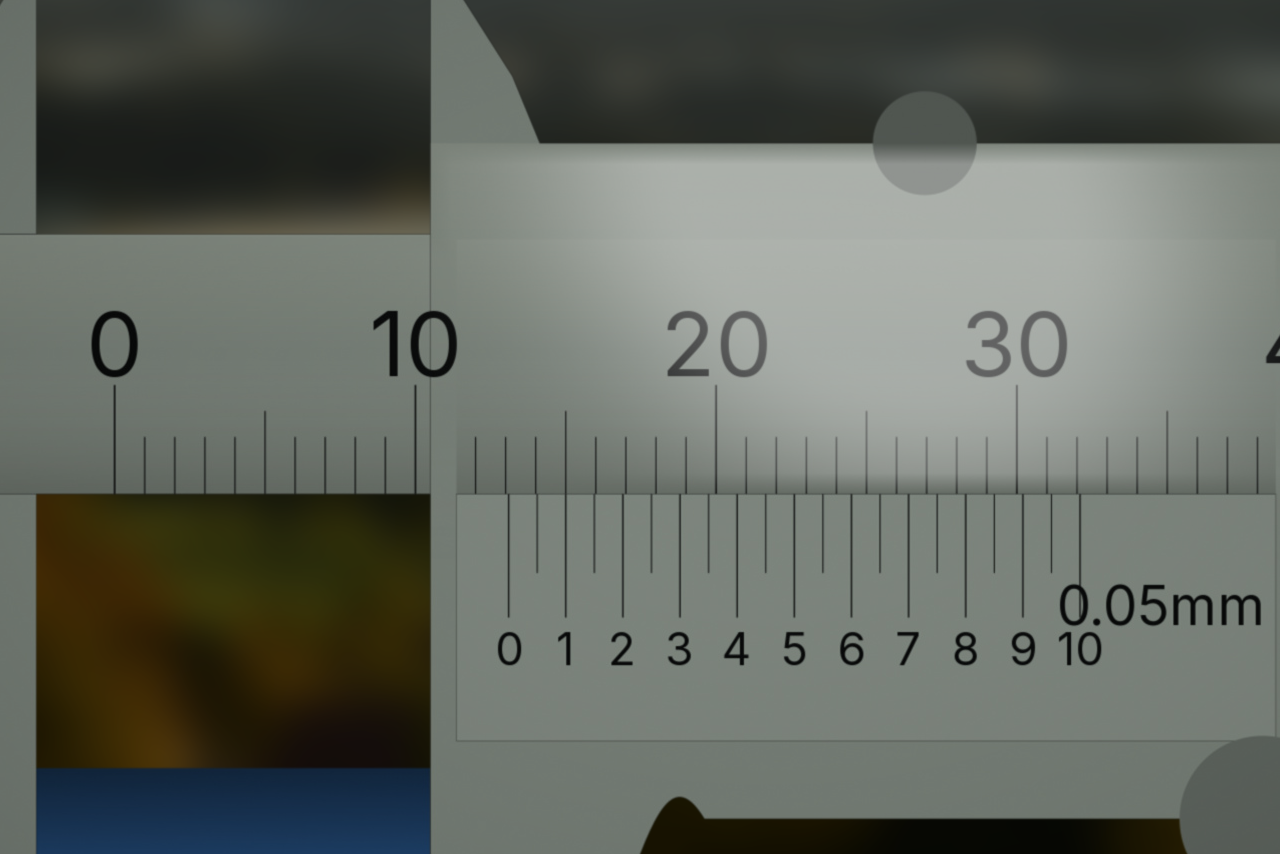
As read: 13.10 mm
